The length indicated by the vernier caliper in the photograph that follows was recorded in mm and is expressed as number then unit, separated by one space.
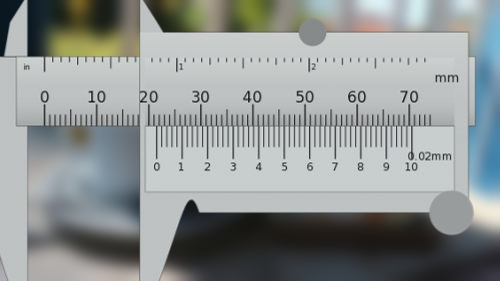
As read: 21.5 mm
